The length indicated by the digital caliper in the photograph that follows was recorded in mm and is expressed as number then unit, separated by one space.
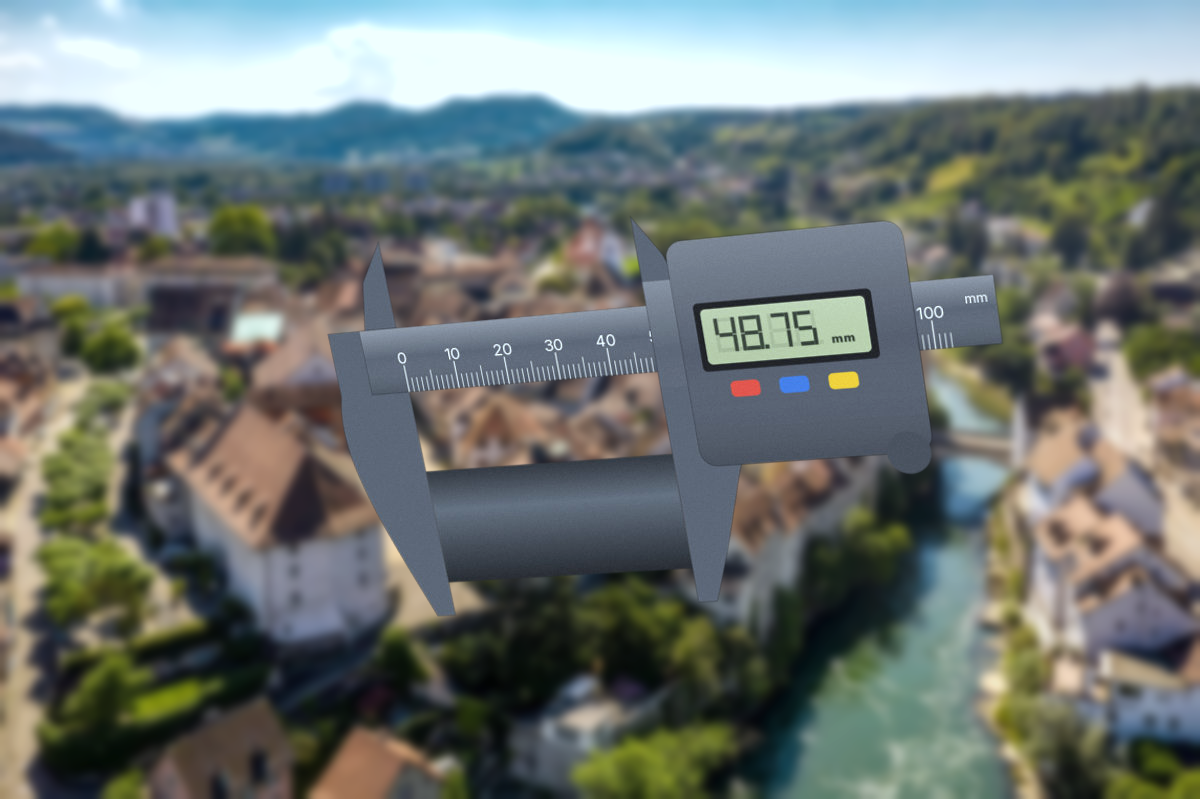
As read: 48.75 mm
